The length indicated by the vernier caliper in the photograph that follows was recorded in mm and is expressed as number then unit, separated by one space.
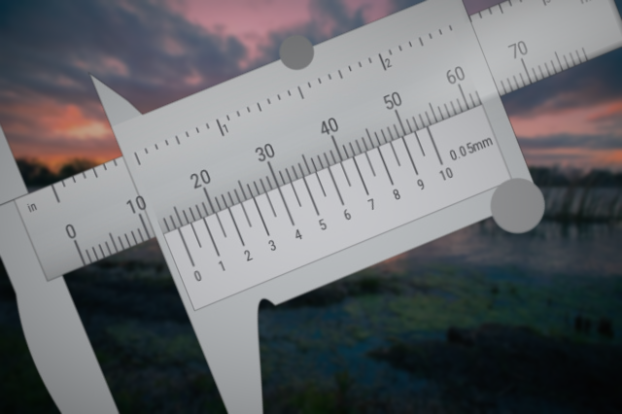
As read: 14.4 mm
